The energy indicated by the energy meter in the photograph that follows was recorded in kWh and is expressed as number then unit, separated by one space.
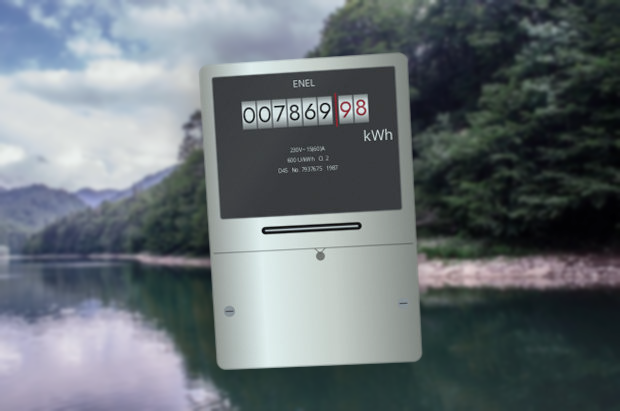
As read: 7869.98 kWh
